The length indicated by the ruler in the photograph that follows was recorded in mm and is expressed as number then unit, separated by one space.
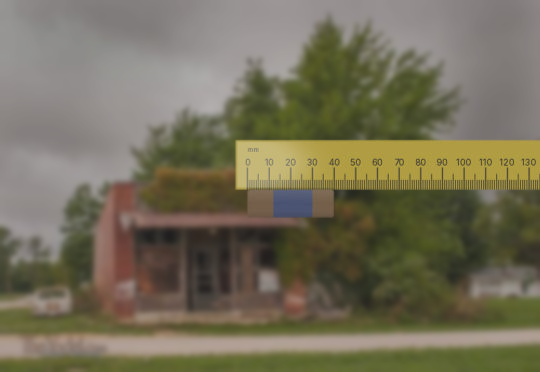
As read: 40 mm
